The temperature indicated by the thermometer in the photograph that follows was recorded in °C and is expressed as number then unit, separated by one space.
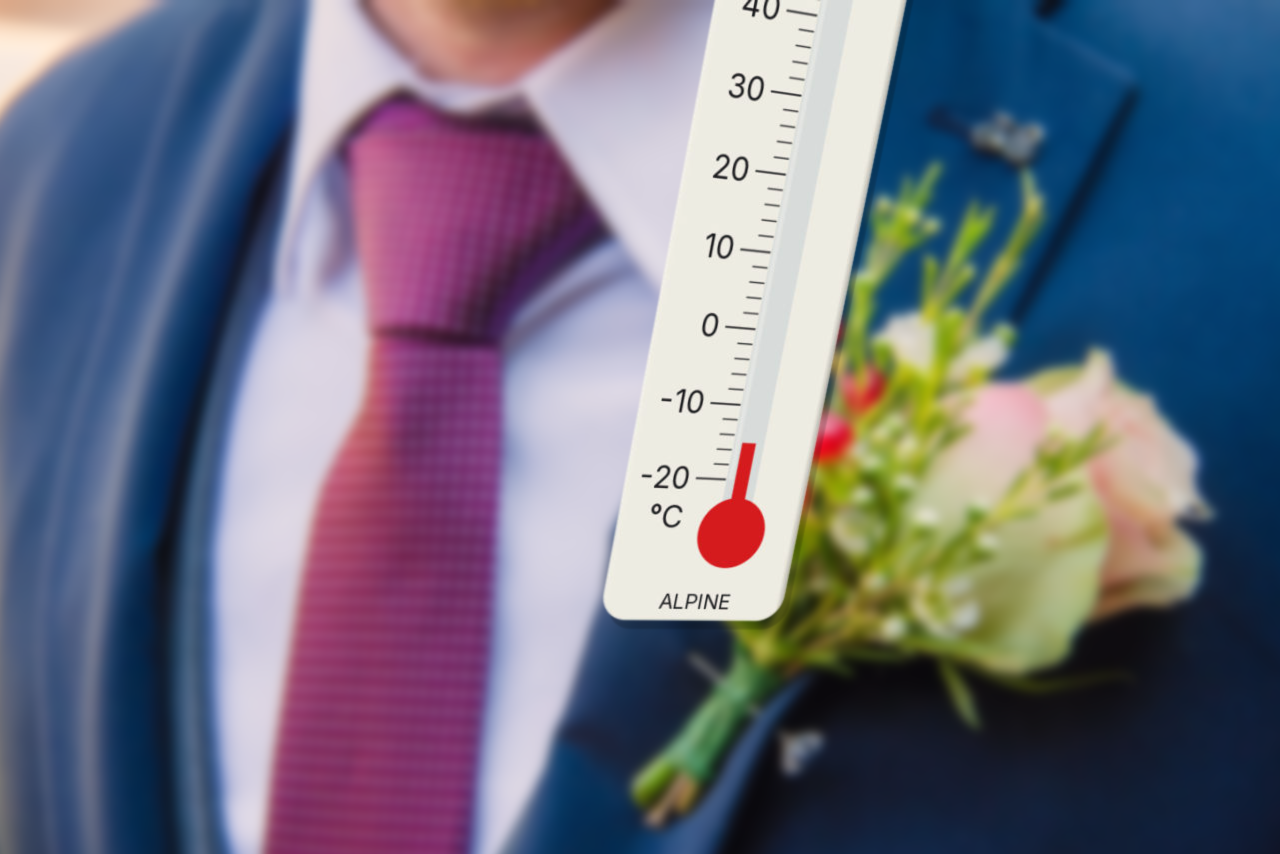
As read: -15 °C
